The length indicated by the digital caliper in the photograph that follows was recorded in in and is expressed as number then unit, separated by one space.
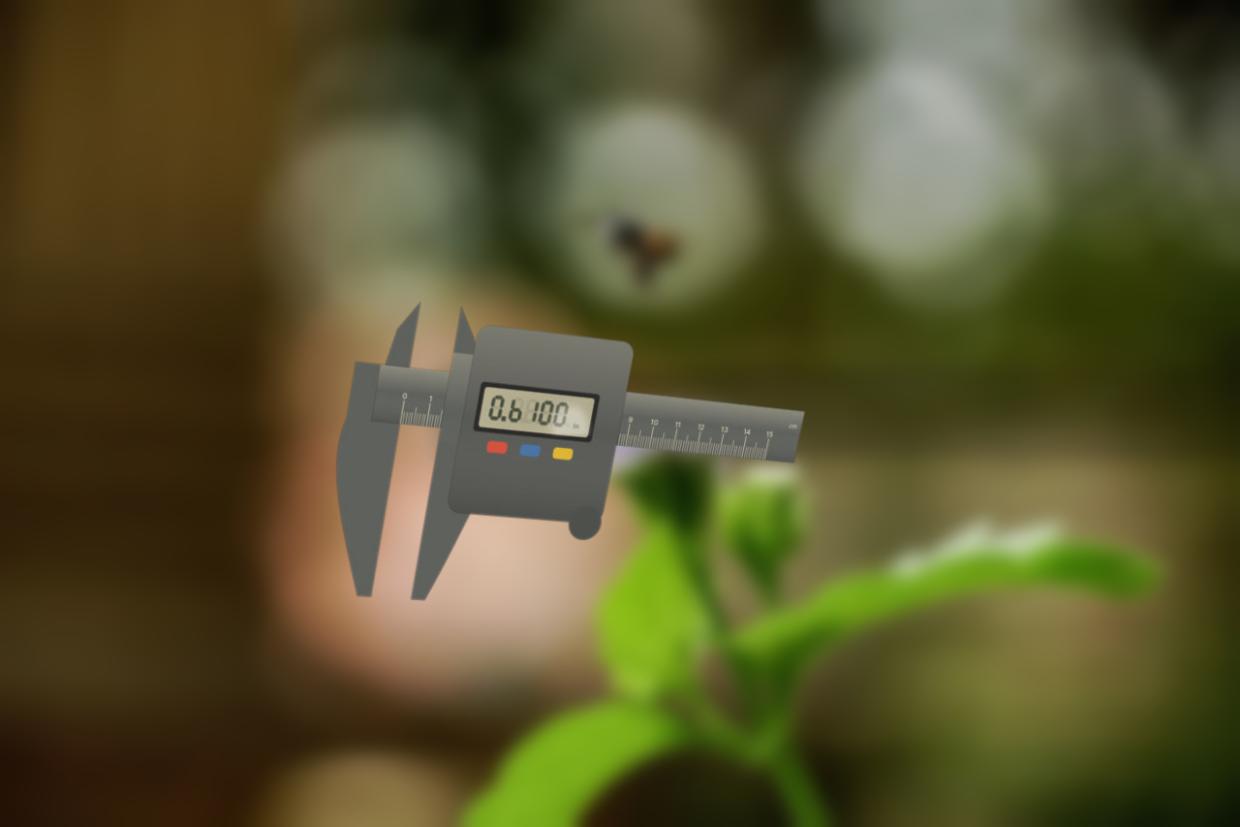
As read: 0.6100 in
